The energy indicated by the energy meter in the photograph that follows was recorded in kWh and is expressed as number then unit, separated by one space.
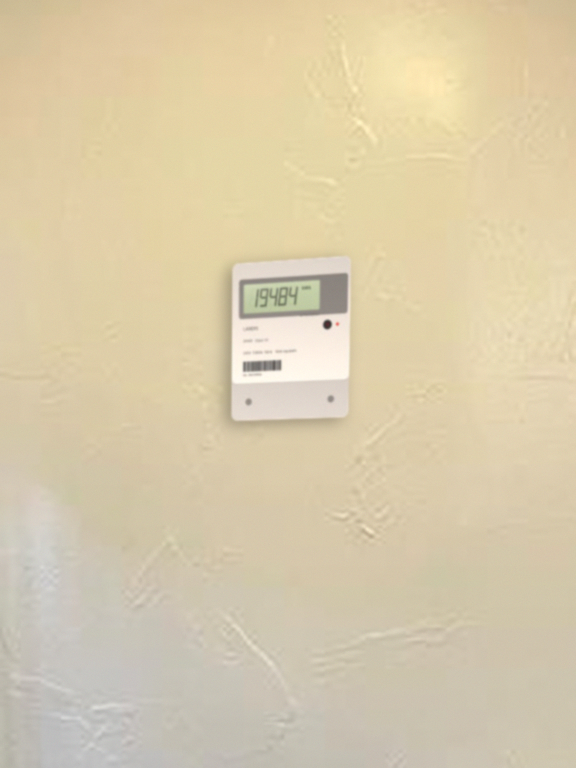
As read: 19484 kWh
